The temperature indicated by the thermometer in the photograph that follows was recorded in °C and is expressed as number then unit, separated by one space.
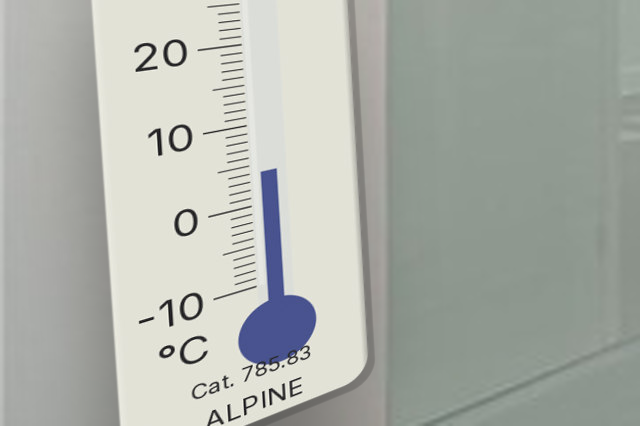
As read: 4 °C
